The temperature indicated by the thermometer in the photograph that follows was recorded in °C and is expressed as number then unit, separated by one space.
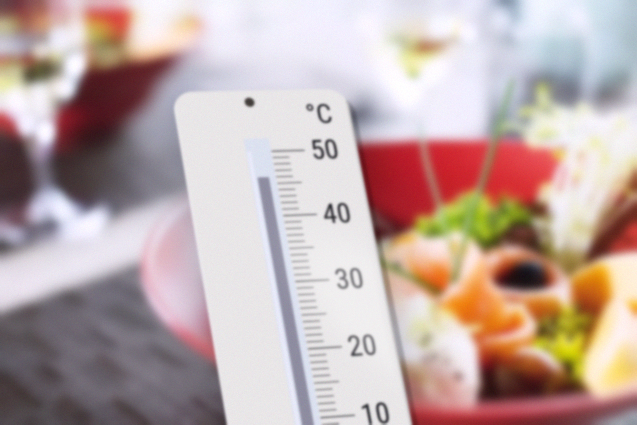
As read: 46 °C
